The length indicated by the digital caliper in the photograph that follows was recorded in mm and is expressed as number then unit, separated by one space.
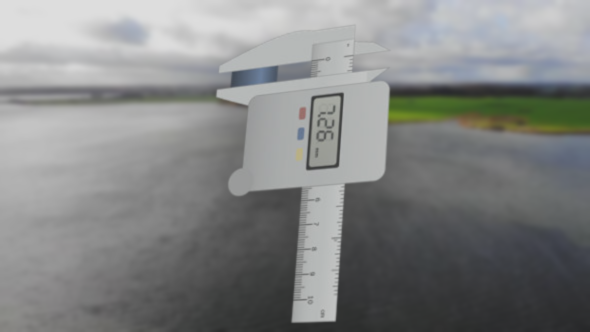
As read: 7.26 mm
